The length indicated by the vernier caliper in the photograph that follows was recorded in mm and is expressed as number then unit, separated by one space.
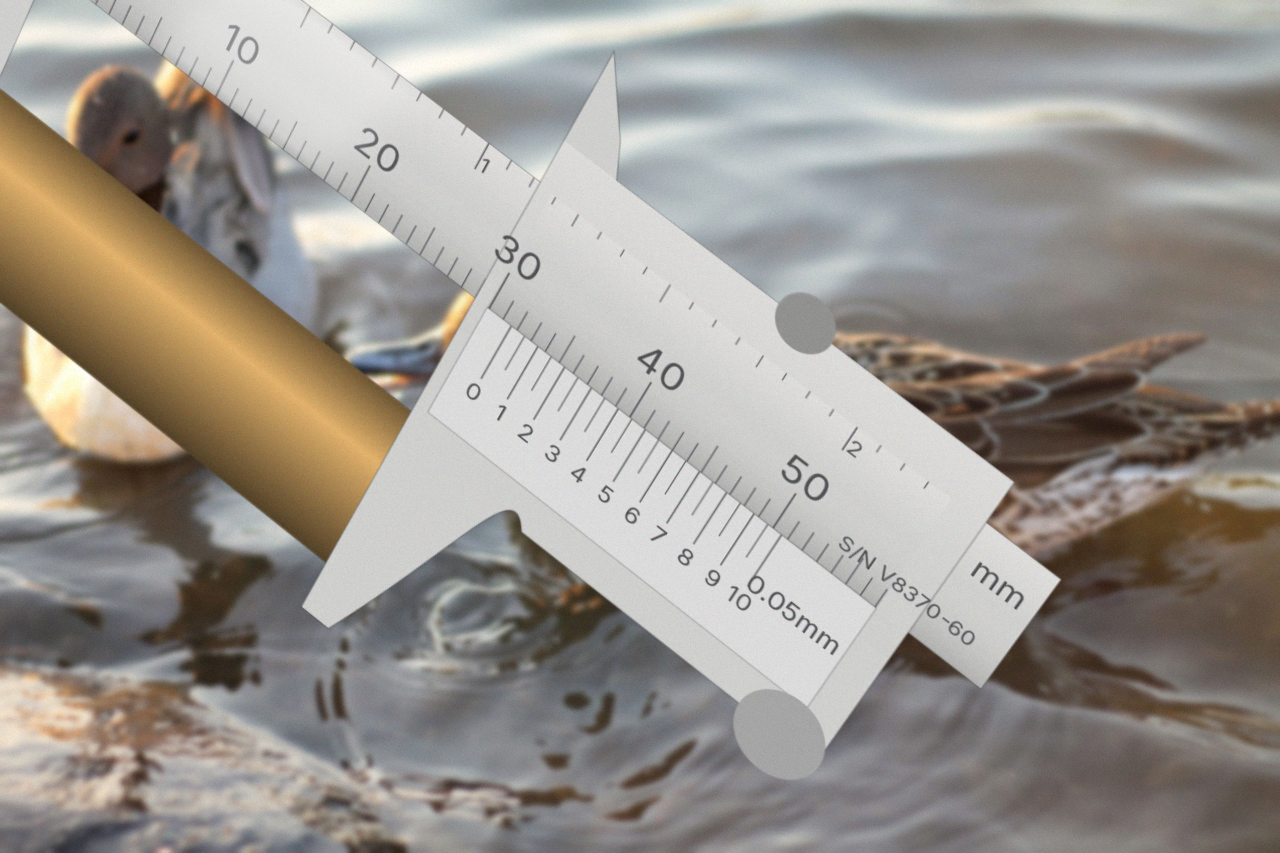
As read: 31.6 mm
